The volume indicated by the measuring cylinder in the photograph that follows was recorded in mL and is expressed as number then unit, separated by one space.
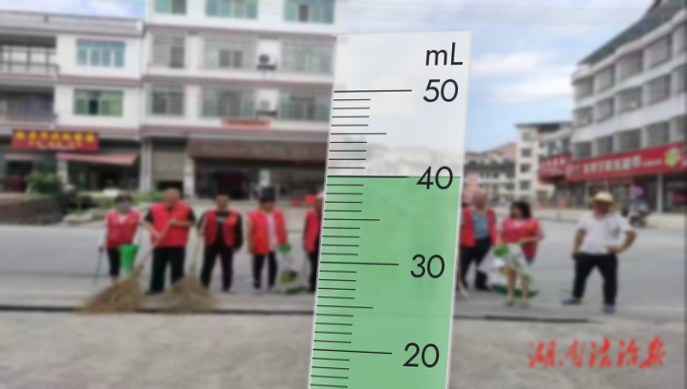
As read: 40 mL
